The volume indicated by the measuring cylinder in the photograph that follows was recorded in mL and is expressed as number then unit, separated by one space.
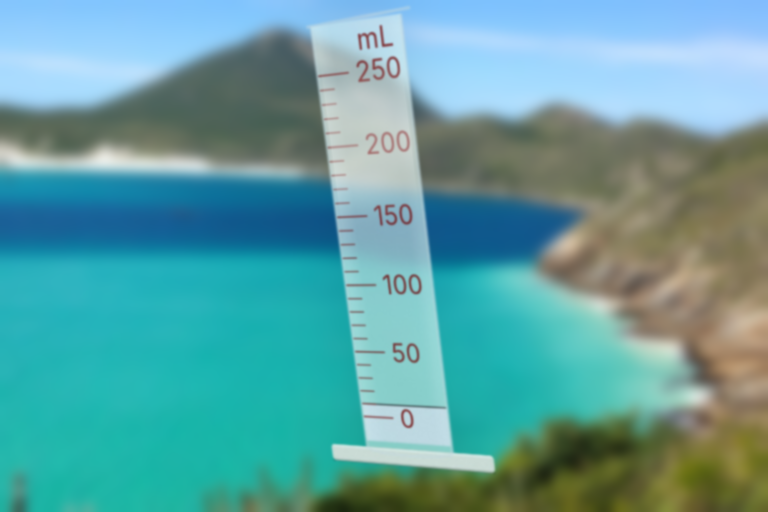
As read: 10 mL
